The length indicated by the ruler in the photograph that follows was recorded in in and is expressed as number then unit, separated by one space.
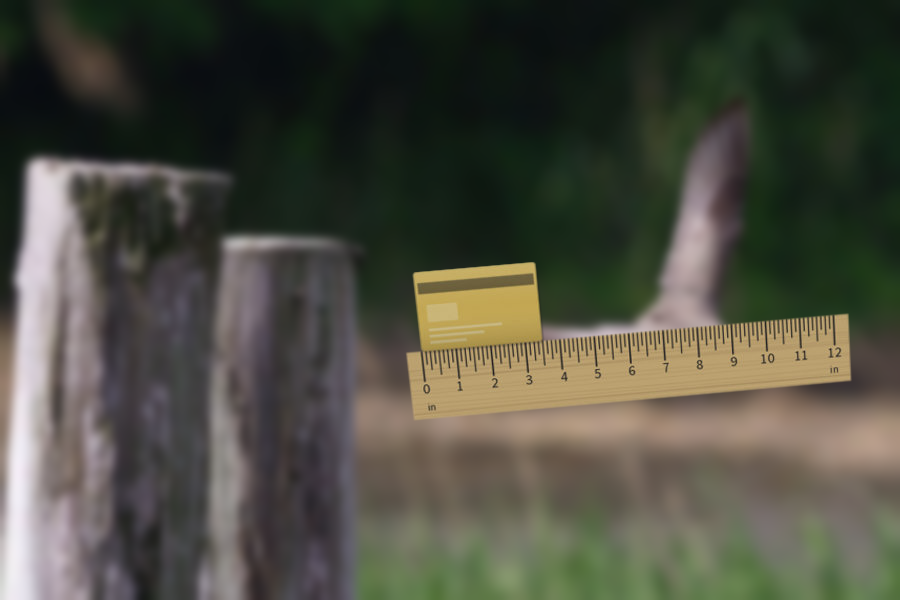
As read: 3.5 in
